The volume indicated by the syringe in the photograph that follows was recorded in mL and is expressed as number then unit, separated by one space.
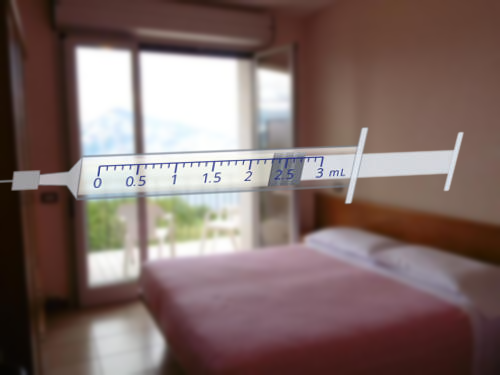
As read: 2.3 mL
